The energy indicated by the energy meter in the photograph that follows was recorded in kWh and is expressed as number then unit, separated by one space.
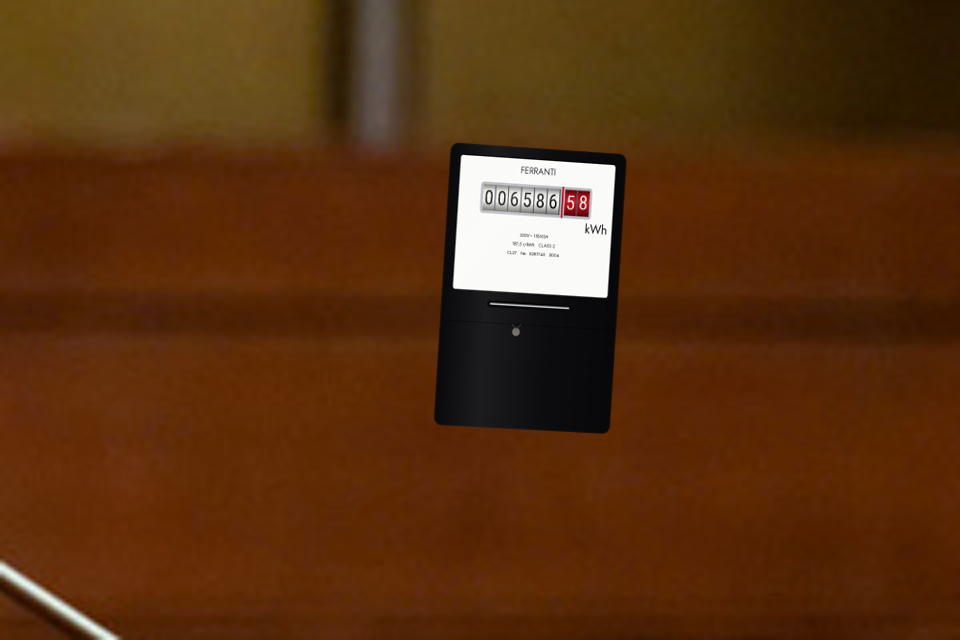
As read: 6586.58 kWh
